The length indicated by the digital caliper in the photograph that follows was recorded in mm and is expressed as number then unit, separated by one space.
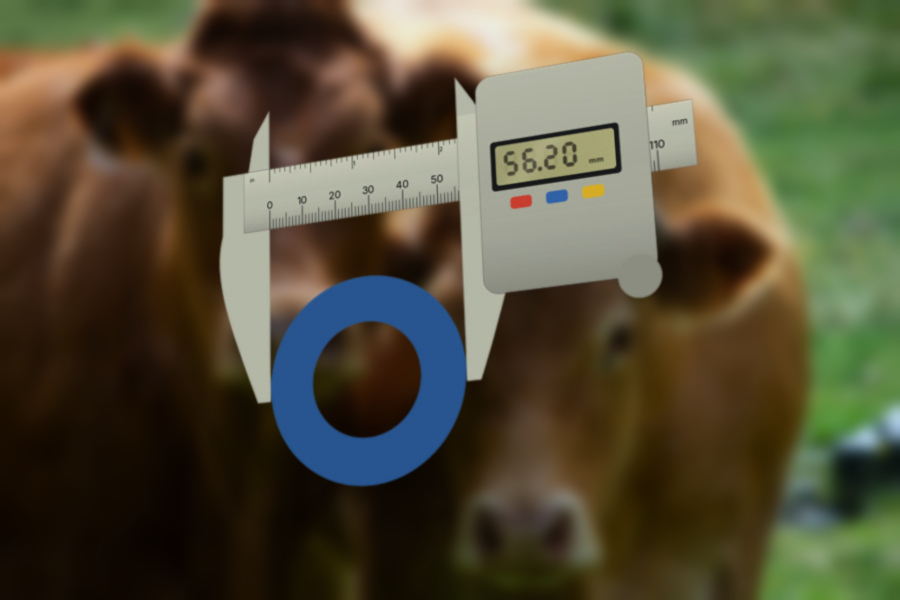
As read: 56.20 mm
